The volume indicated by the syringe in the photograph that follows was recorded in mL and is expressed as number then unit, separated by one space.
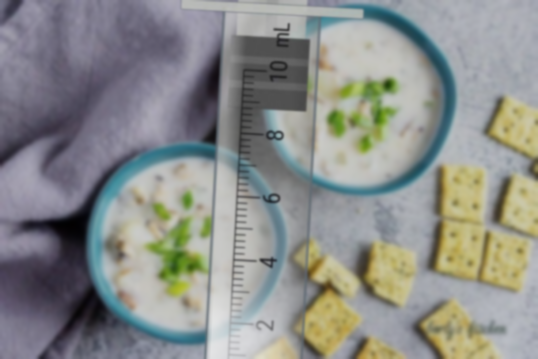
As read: 8.8 mL
